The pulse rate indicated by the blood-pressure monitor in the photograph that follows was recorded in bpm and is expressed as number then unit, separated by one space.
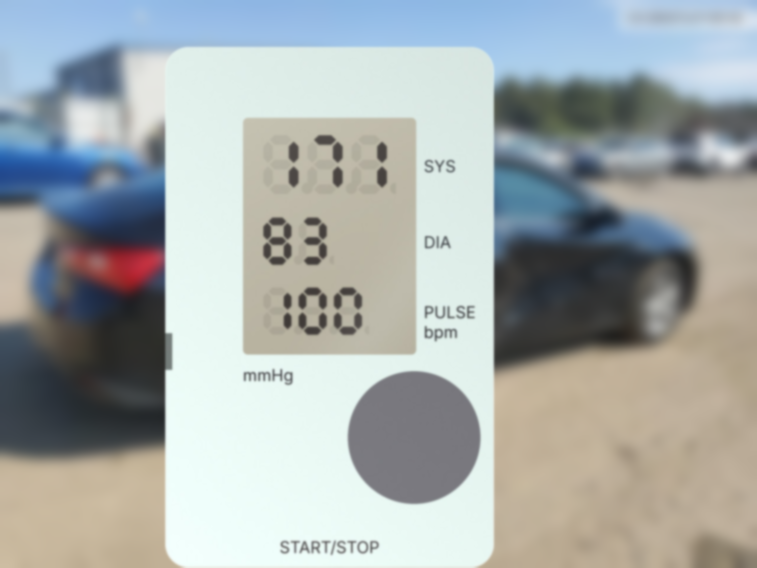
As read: 100 bpm
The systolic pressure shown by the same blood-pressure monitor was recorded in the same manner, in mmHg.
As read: 171 mmHg
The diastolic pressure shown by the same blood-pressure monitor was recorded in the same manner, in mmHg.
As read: 83 mmHg
